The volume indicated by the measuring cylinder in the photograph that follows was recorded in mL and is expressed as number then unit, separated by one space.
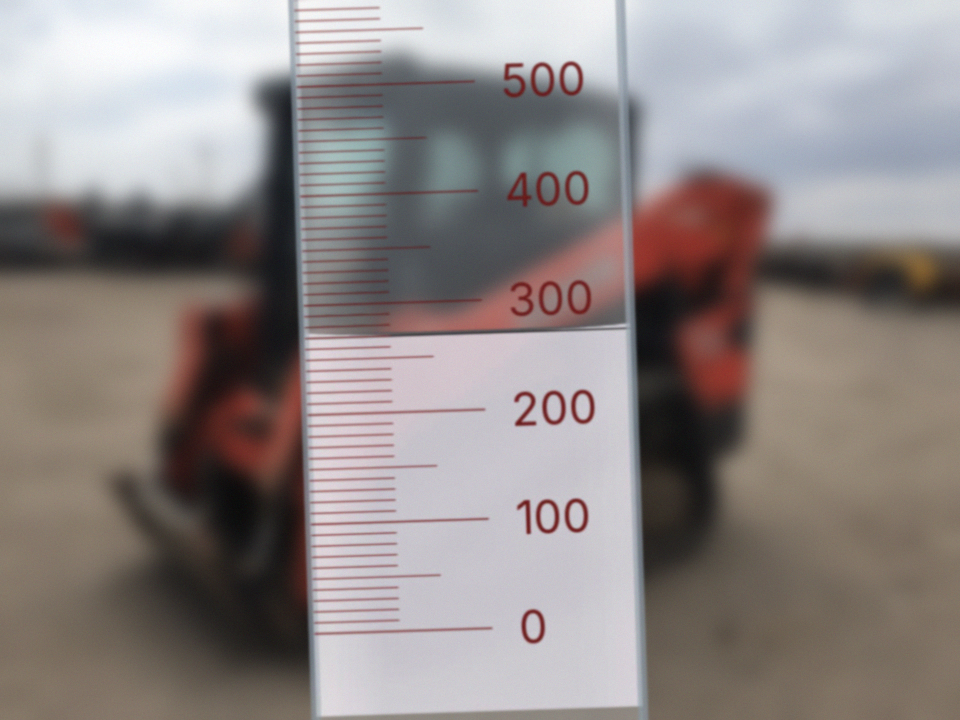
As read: 270 mL
